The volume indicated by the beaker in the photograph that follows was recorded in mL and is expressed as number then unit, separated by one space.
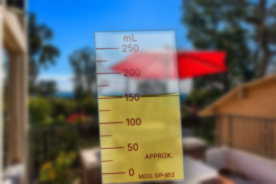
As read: 150 mL
